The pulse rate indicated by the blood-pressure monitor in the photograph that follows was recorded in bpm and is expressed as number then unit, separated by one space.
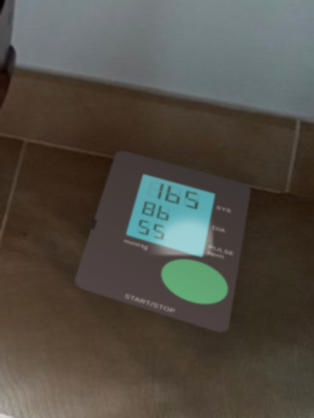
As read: 55 bpm
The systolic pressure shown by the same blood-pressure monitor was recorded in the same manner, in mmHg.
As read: 165 mmHg
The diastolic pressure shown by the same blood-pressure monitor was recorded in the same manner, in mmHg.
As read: 86 mmHg
